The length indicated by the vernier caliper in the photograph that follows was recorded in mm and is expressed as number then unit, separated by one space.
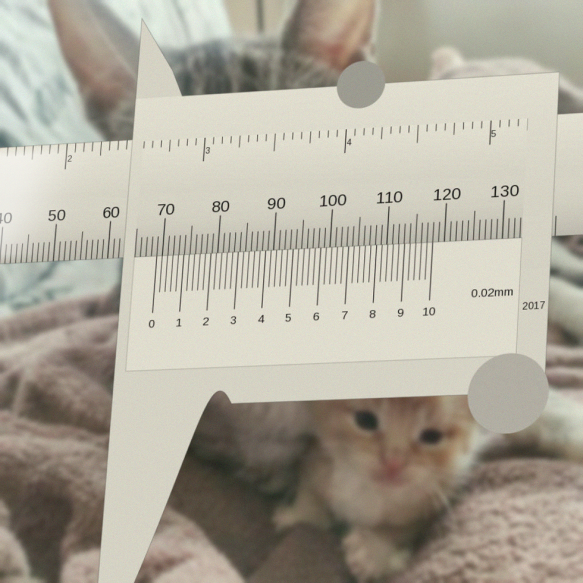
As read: 69.0 mm
